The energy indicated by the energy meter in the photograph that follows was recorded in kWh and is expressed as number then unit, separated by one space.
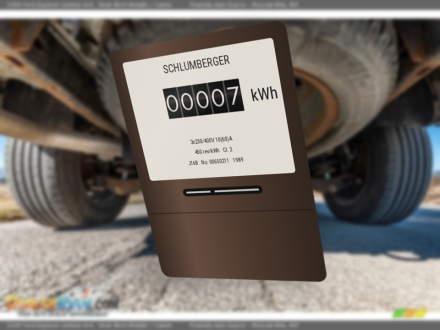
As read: 7 kWh
